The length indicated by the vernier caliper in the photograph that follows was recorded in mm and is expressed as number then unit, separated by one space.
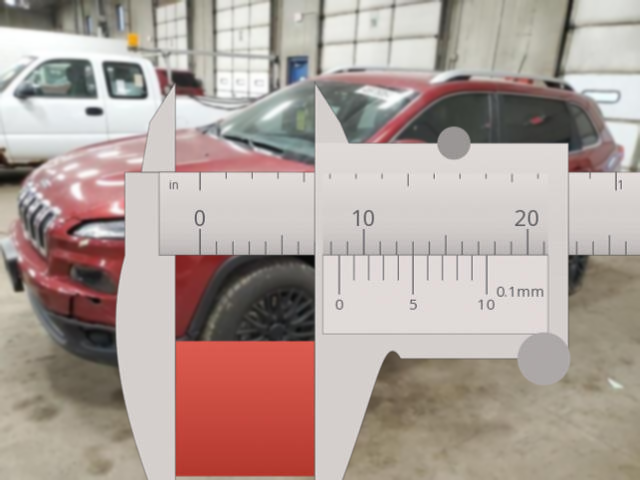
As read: 8.5 mm
